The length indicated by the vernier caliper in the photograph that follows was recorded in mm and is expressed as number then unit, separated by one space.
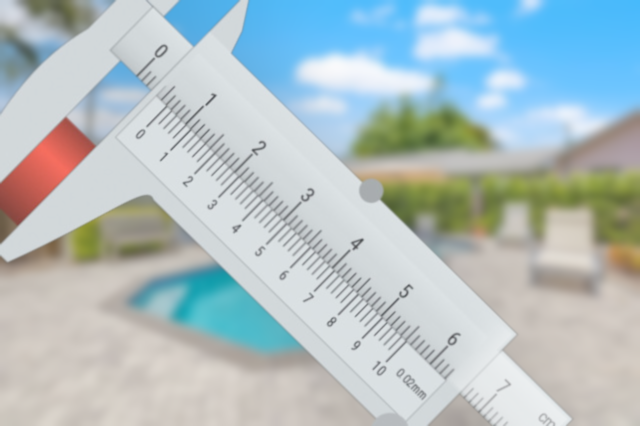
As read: 6.2 mm
